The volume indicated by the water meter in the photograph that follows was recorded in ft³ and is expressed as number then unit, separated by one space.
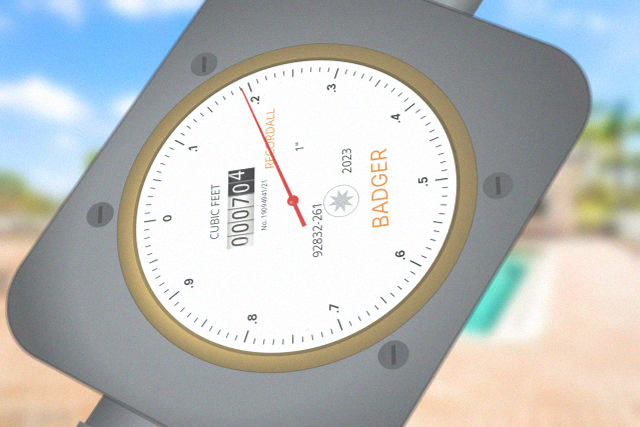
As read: 704.19 ft³
